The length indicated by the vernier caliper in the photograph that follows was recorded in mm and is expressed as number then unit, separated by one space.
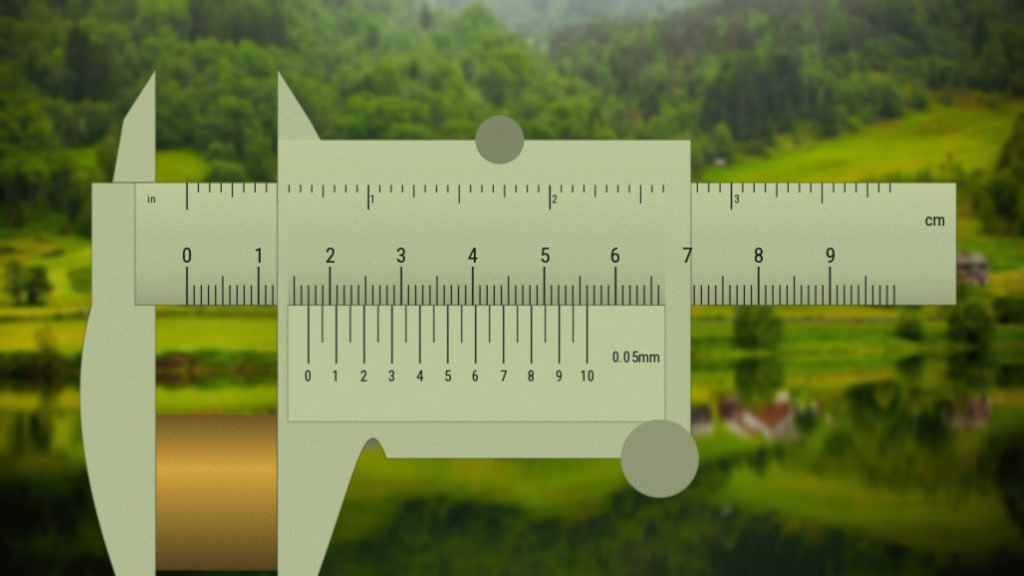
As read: 17.0 mm
